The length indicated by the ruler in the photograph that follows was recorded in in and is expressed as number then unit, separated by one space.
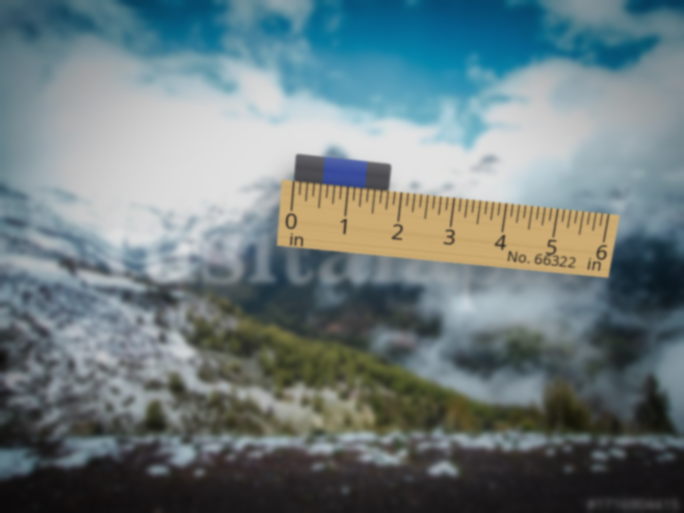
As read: 1.75 in
